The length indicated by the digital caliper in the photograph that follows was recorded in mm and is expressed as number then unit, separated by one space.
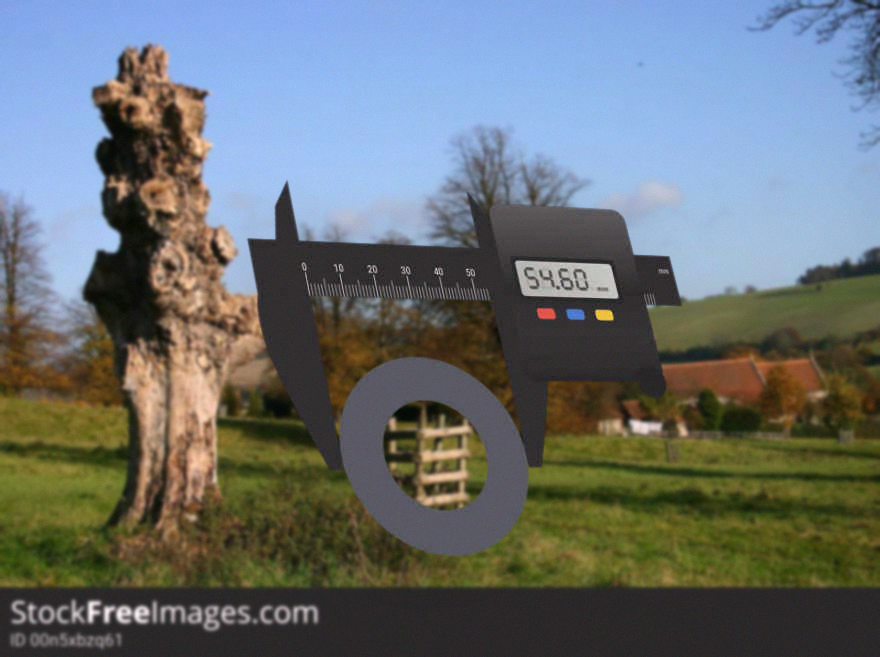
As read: 54.60 mm
